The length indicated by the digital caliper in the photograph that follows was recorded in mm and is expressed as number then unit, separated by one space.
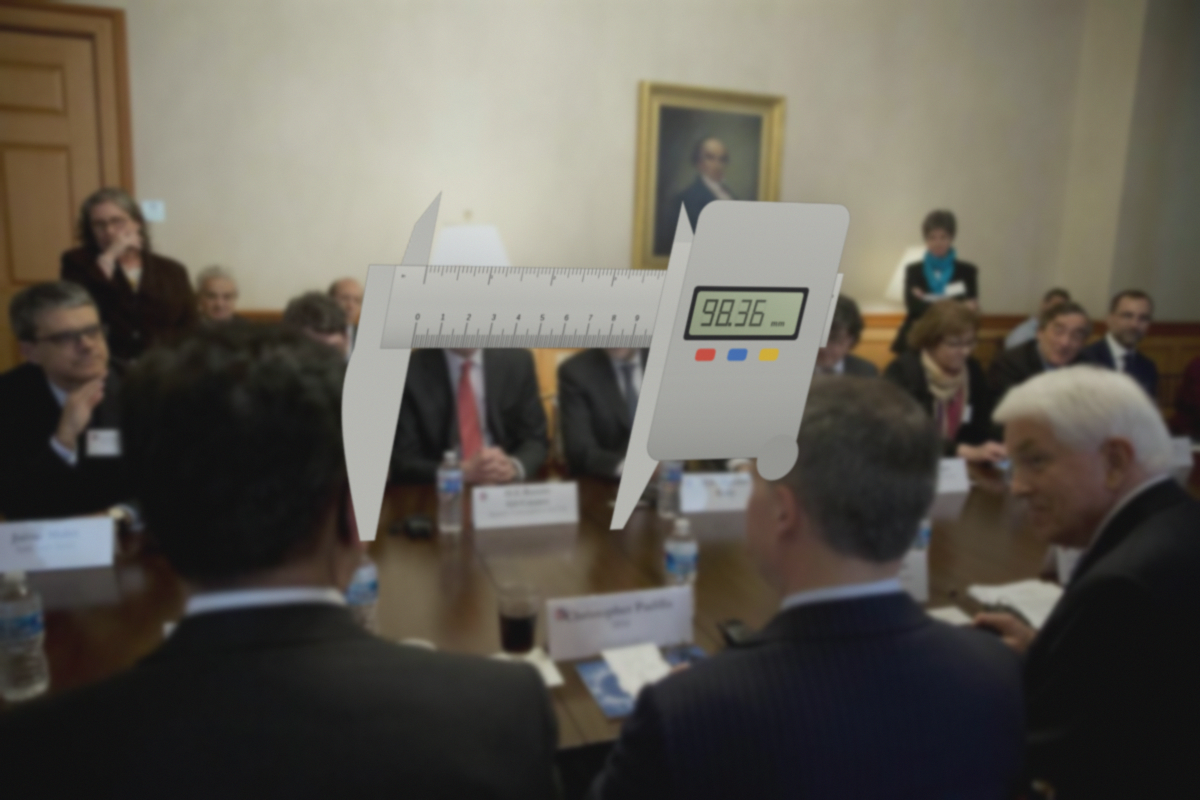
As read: 98.36 mm
